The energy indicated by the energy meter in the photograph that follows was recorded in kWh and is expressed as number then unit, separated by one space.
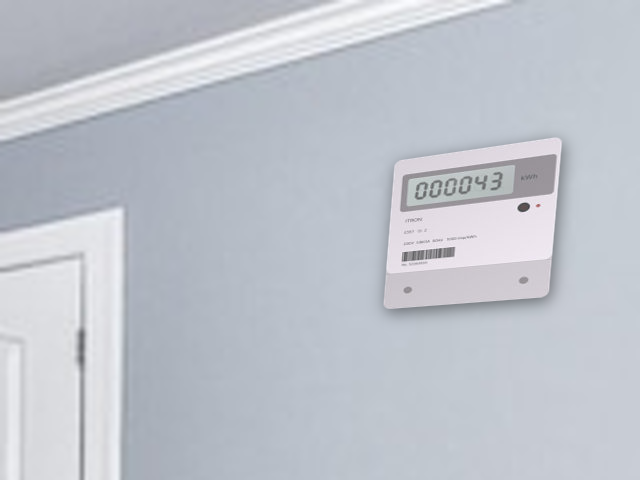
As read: 43 kWh
